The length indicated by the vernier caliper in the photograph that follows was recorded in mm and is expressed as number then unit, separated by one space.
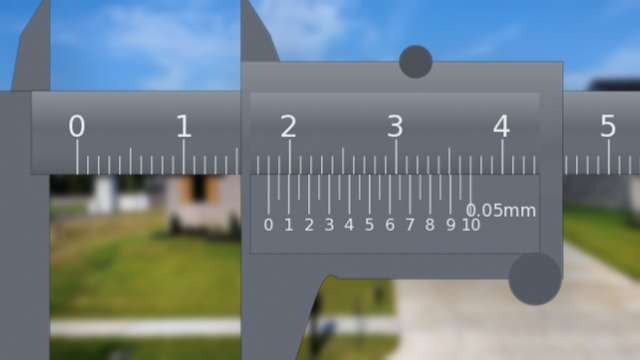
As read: 18.0 mm
